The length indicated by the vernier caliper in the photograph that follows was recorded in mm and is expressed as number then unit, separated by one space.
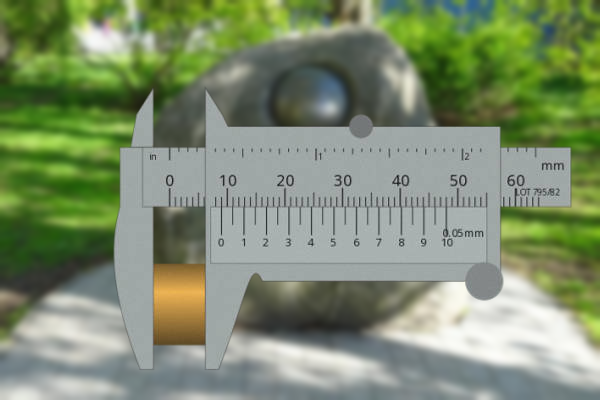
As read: 9.0 mm
